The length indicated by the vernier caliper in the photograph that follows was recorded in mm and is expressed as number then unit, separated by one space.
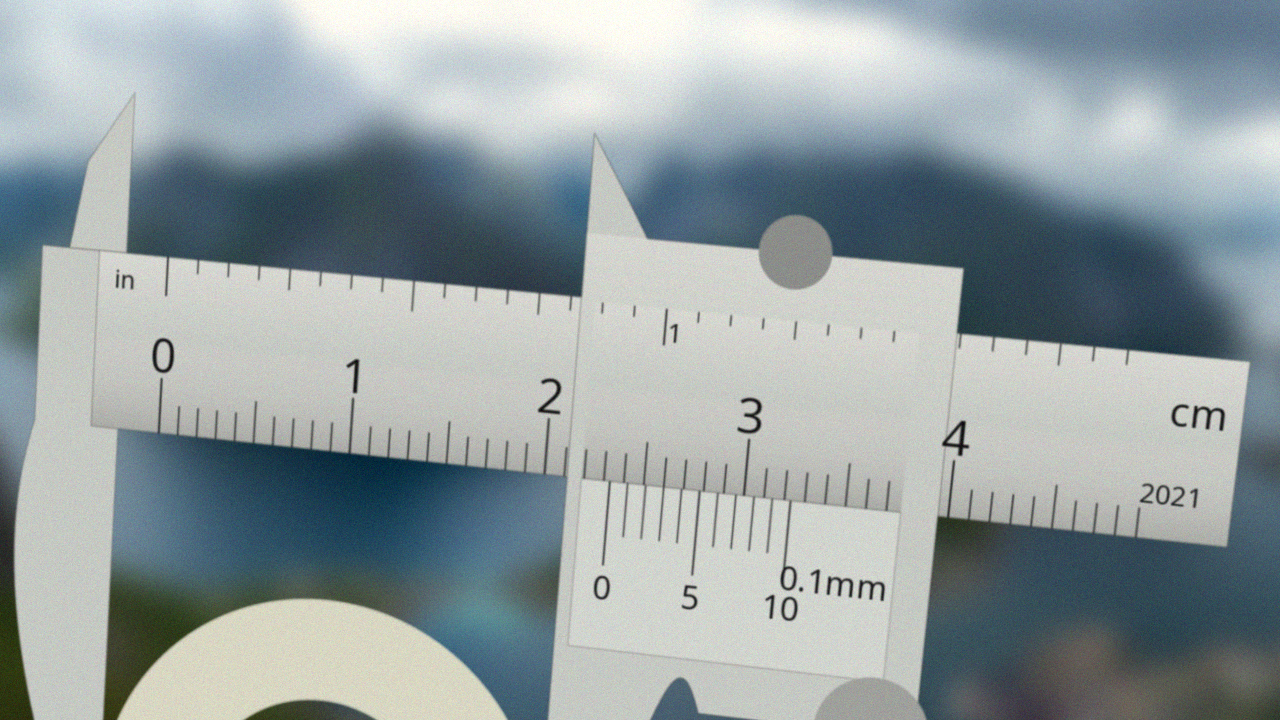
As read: 23.3 mm
